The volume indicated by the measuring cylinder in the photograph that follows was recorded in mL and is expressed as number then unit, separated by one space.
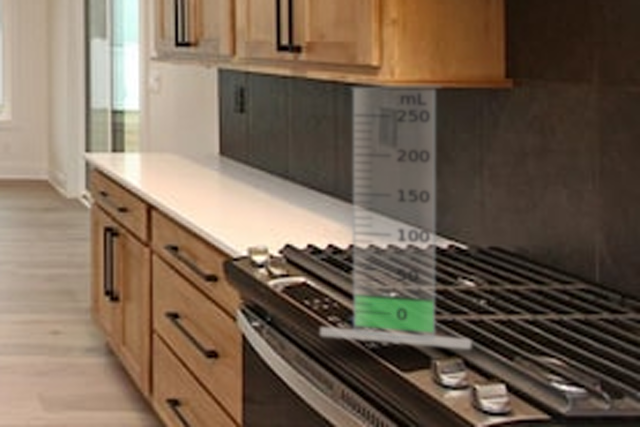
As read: 20 mL
